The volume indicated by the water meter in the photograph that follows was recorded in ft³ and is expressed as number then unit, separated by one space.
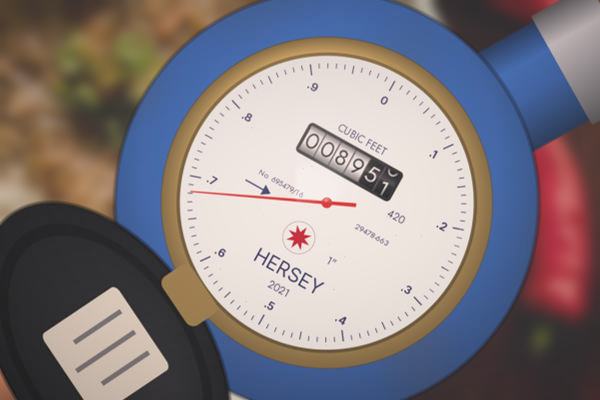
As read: 8950.68 ft³
